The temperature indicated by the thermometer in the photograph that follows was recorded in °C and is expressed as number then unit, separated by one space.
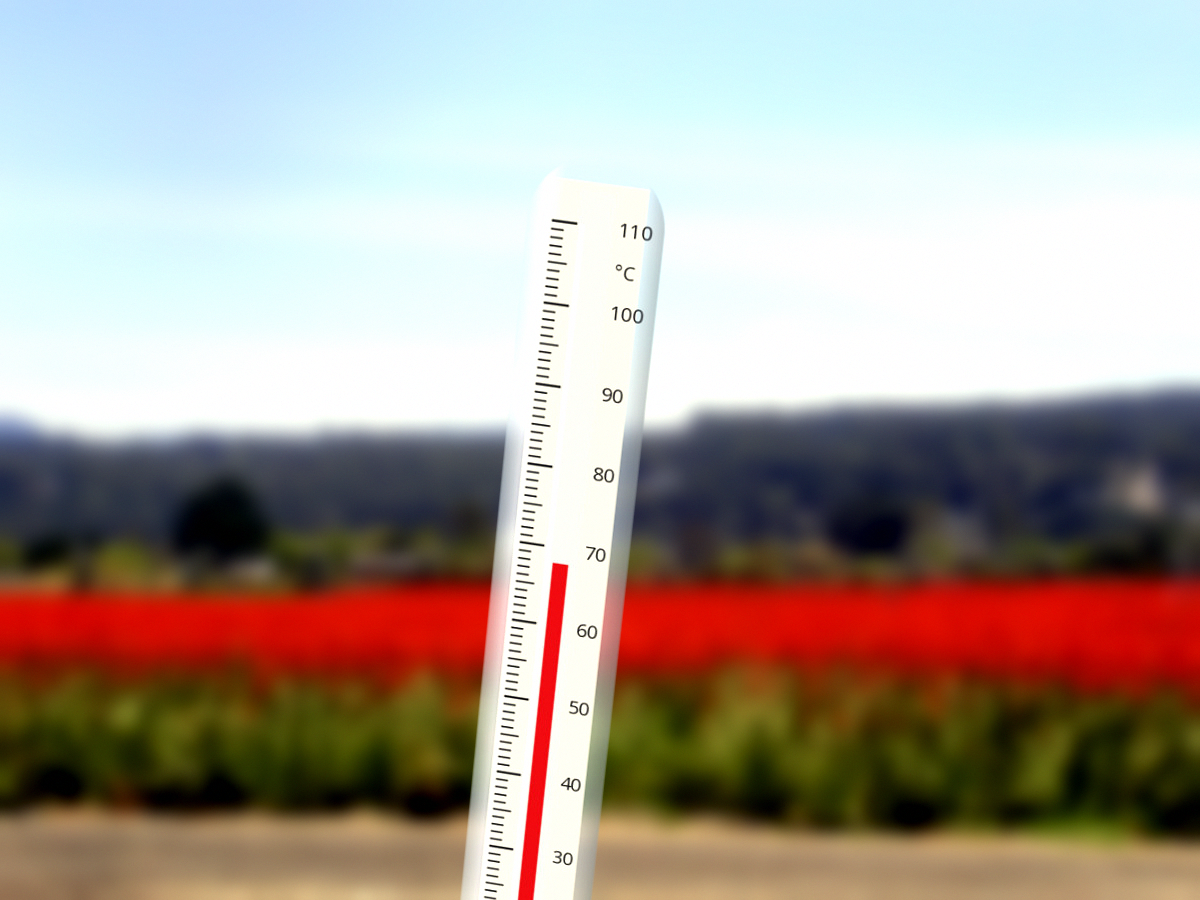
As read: 68 °C
